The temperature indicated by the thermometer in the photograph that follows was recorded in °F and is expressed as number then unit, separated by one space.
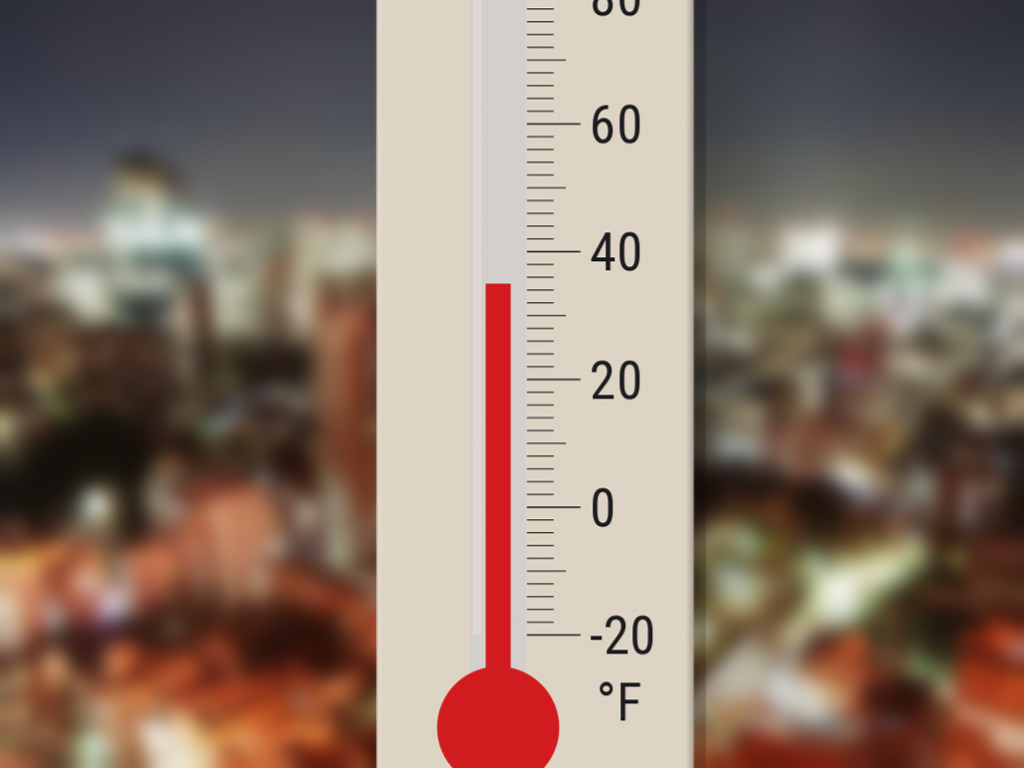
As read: 35 °F
